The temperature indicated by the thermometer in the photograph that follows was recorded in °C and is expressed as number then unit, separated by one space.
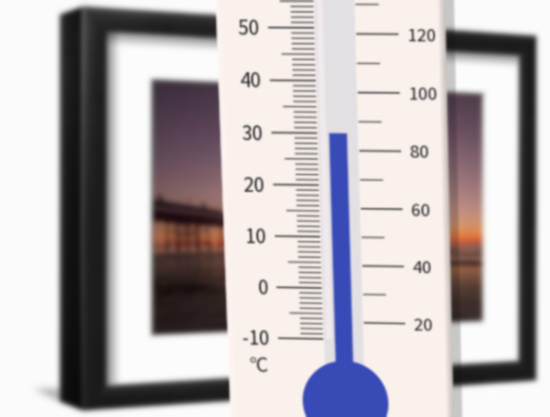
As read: 30 °C
